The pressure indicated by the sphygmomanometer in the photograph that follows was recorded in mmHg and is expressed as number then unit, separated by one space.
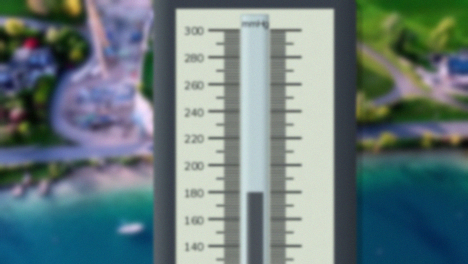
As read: 180 mmHg
